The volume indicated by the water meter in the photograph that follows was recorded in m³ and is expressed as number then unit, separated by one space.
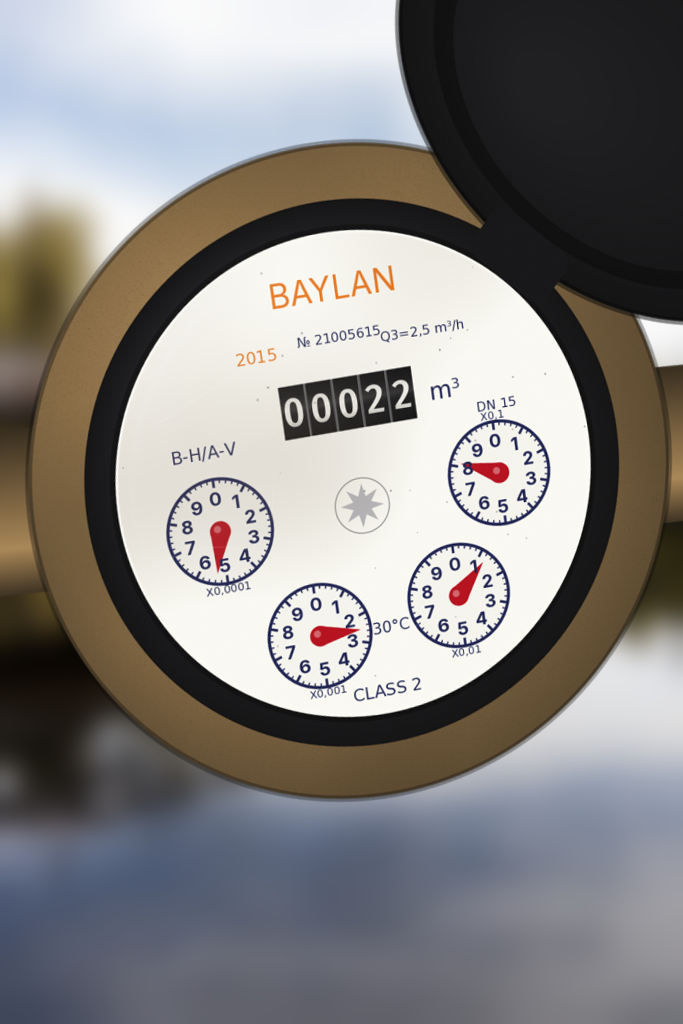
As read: 22.8125 m³
